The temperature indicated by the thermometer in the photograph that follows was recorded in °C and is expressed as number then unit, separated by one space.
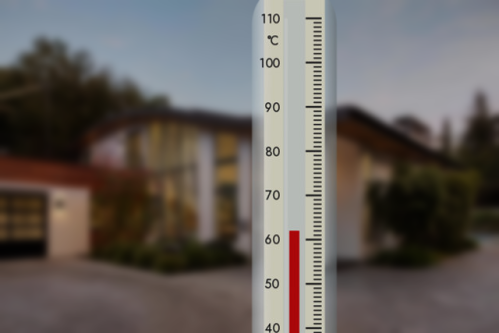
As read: 62 °C
